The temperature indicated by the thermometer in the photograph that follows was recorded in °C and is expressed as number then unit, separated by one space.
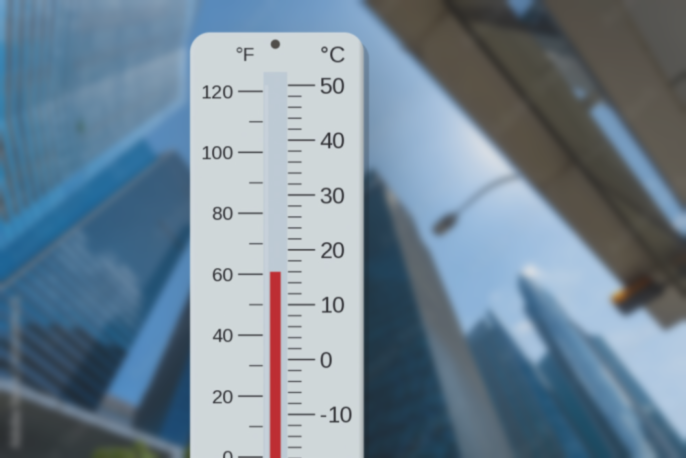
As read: 16 °C
